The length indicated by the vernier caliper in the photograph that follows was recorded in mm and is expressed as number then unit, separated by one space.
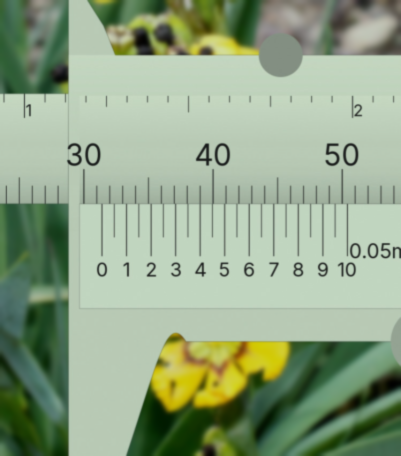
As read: 31.4 mm
